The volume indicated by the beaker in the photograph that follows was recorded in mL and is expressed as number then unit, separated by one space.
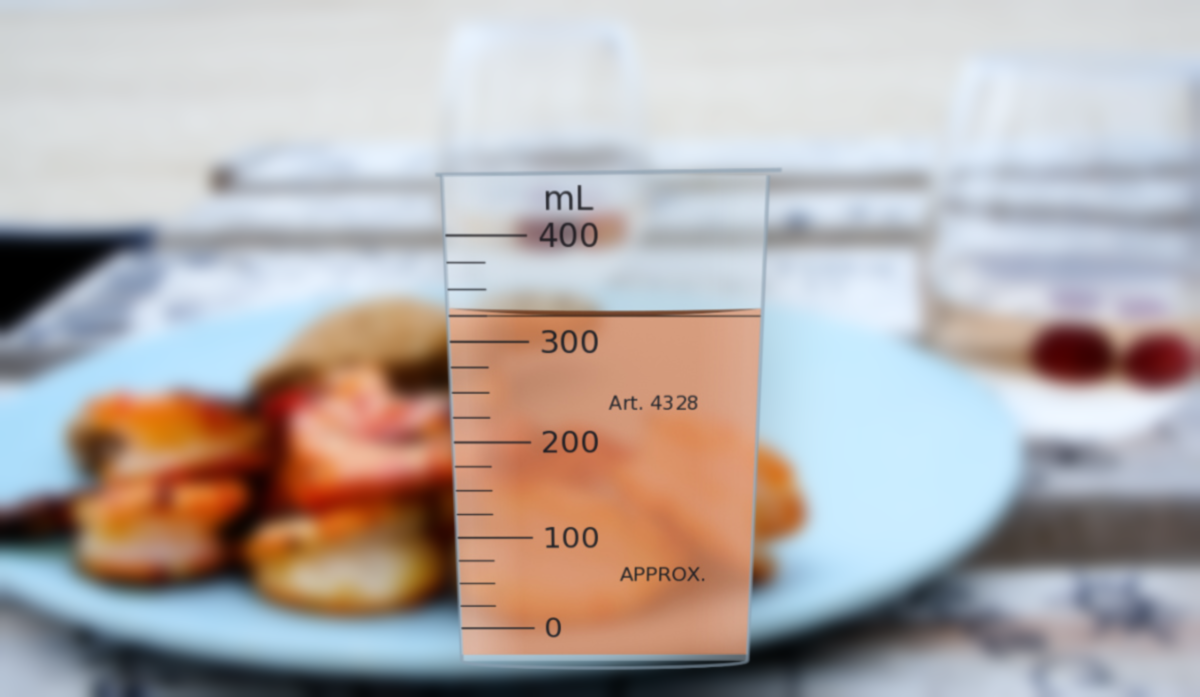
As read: 325 mL
